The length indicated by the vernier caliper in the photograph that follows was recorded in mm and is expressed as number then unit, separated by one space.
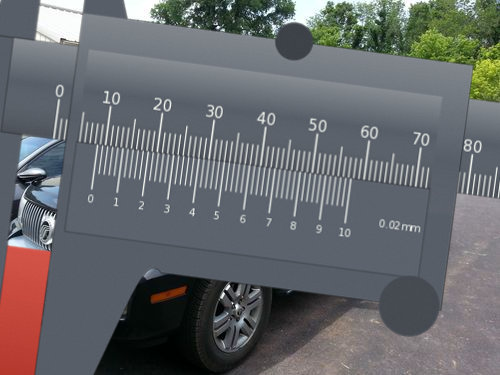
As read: 8.5 mm
